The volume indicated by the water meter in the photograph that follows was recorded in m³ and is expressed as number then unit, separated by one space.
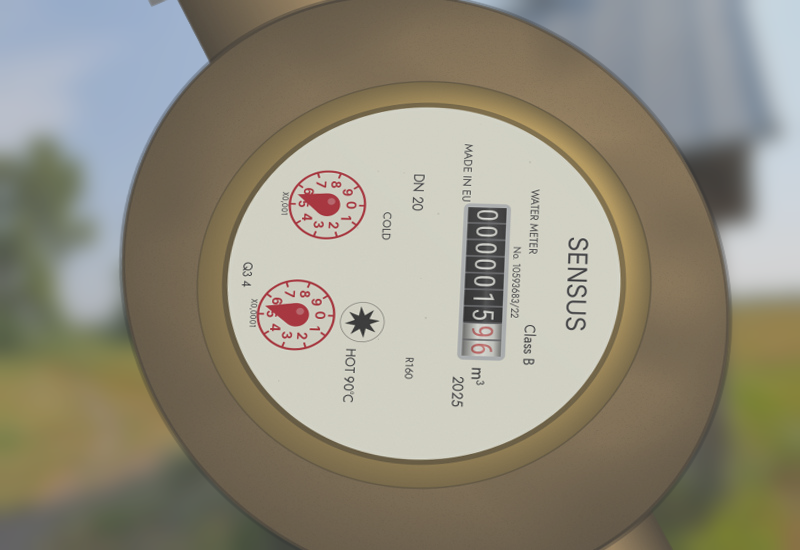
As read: 15.9655 m³
